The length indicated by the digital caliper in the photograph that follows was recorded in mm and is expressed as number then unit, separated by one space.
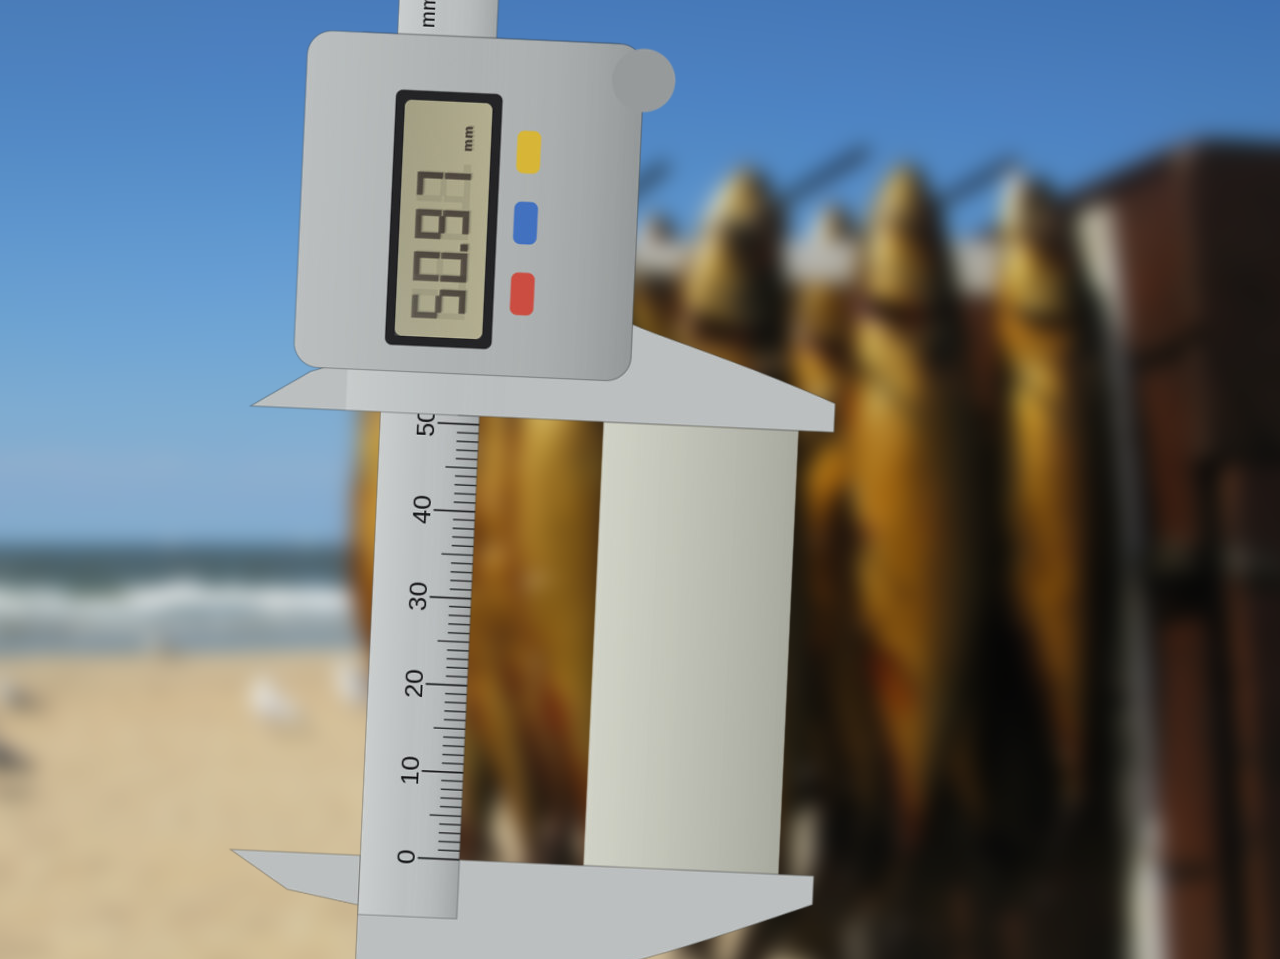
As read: 50.97 mm
